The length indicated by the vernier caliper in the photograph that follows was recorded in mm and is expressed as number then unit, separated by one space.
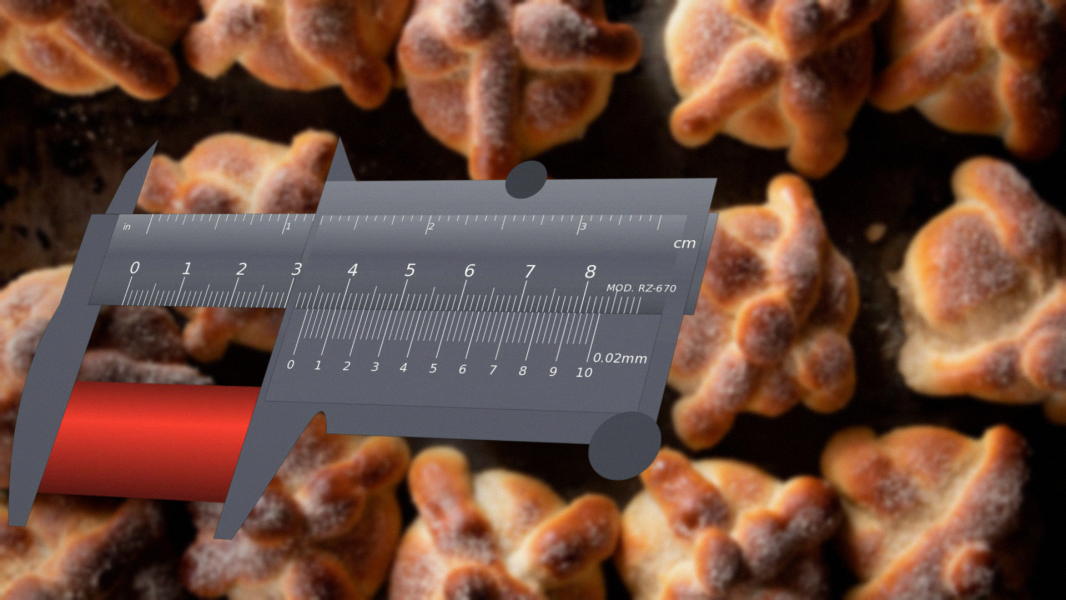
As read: 34.2 mm
